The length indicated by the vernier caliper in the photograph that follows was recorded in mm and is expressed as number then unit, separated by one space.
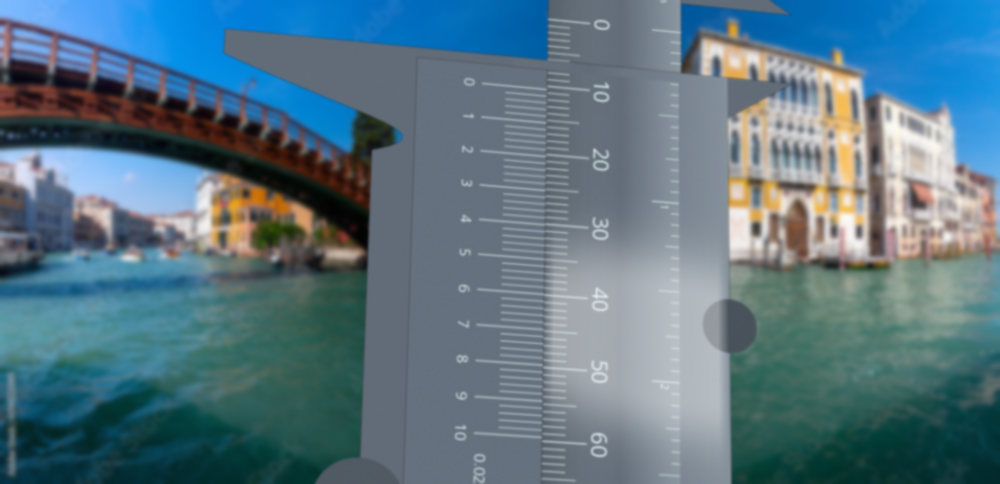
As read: 10.5 mm
